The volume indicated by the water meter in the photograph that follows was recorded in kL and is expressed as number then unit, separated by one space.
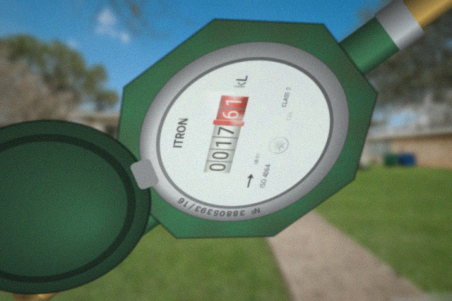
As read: 17.61 kL
